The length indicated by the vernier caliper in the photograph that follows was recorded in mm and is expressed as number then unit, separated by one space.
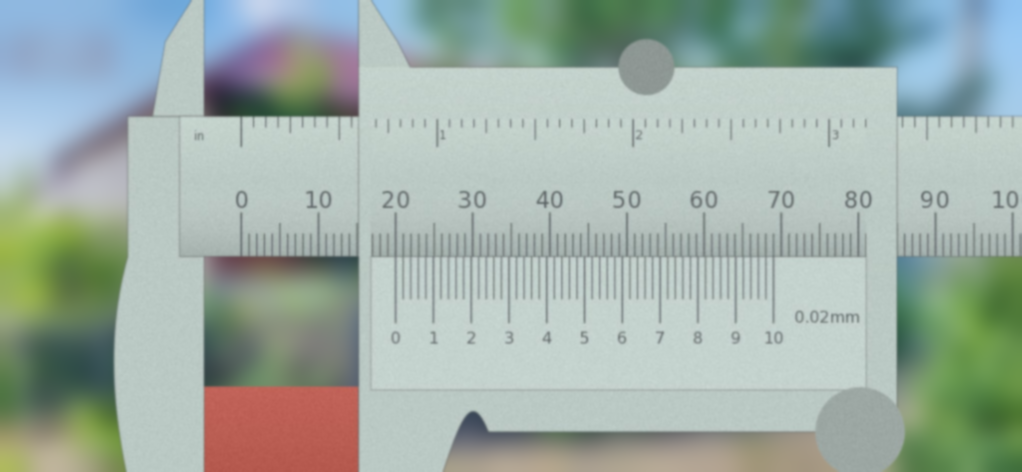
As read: 20.0 mm
